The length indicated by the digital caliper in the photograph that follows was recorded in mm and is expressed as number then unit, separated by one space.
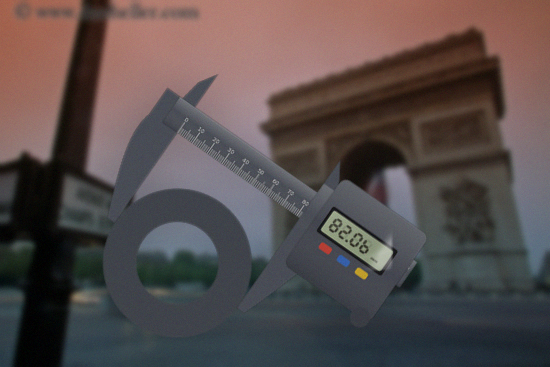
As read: 82.06 mm
